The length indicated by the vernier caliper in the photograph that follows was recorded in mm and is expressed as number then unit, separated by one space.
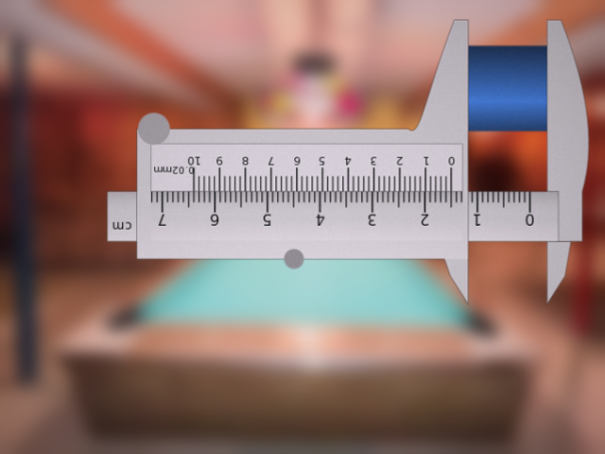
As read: 15.0 mm
